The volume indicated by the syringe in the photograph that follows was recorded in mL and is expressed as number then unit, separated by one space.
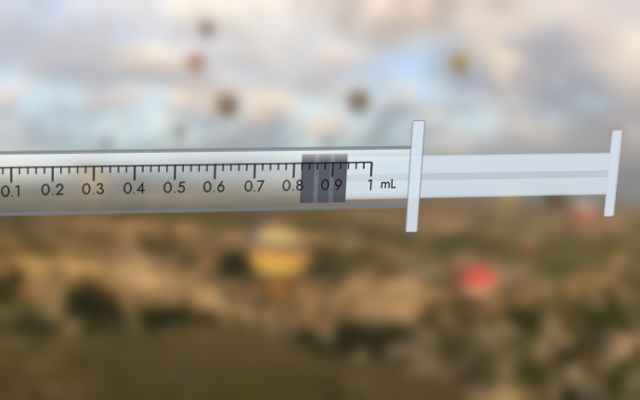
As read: 0.82 mL
